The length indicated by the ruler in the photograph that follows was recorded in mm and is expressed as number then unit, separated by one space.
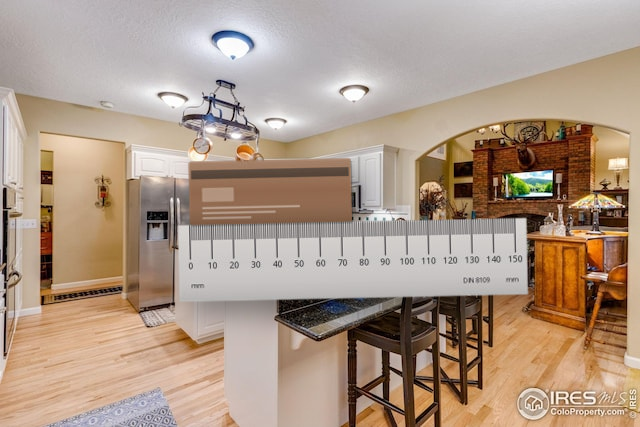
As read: 75 mm
